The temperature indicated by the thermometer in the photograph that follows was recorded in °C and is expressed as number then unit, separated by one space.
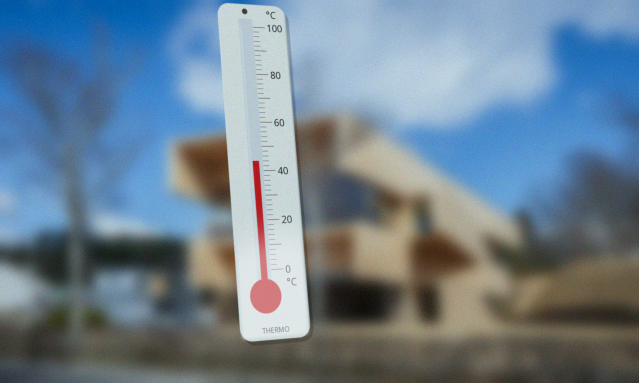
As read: 44 °C
